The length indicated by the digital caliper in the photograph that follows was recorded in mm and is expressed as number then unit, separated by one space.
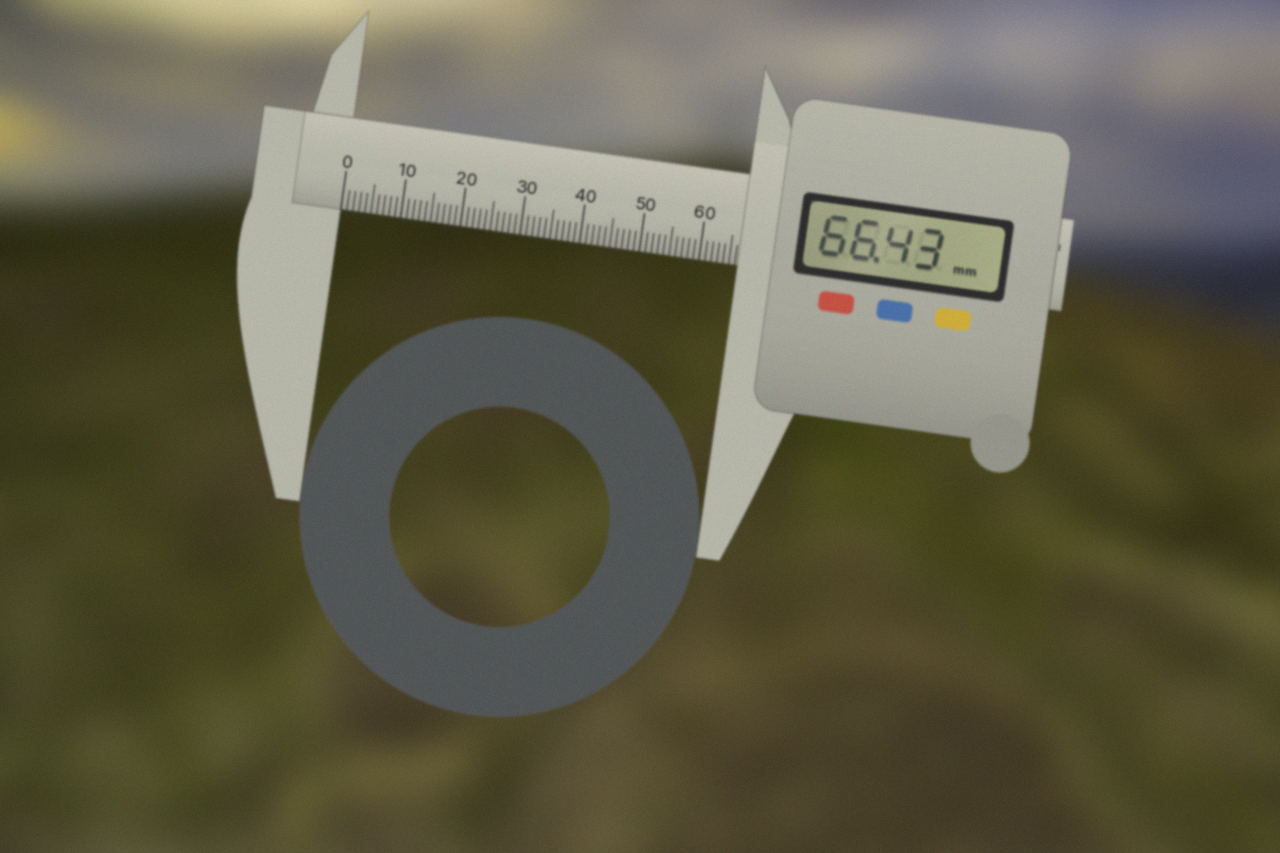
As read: 66.43 mm
